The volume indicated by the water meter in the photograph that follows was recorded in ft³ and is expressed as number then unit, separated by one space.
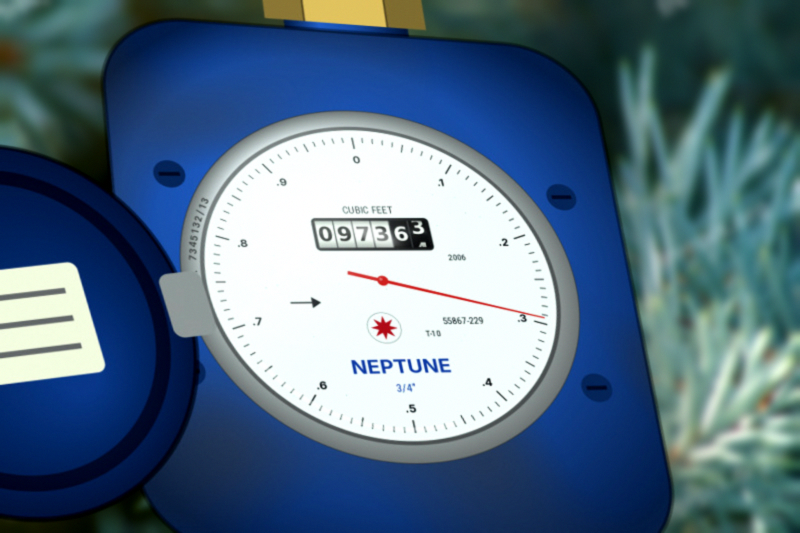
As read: 97363.29 ft³
